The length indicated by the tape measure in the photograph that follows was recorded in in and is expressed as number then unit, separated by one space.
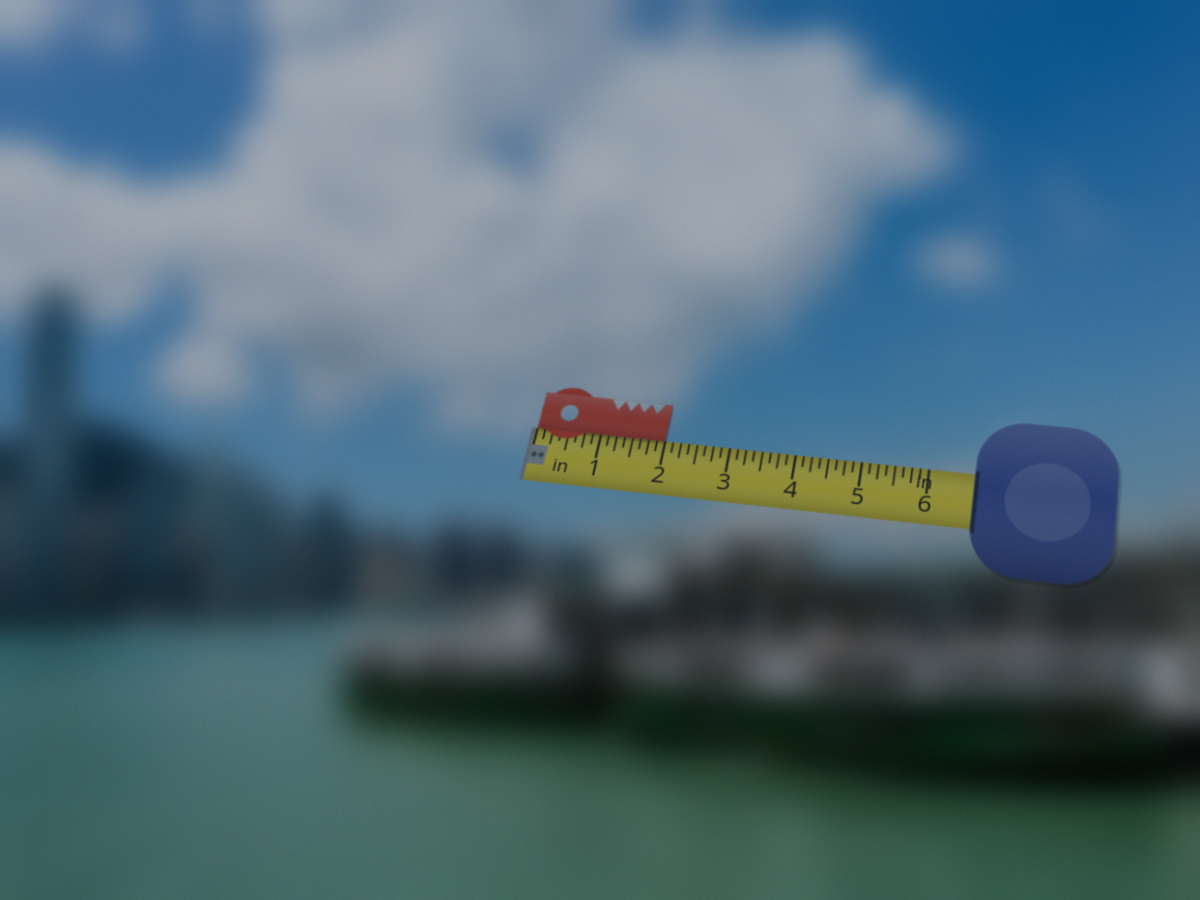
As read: 2 in
